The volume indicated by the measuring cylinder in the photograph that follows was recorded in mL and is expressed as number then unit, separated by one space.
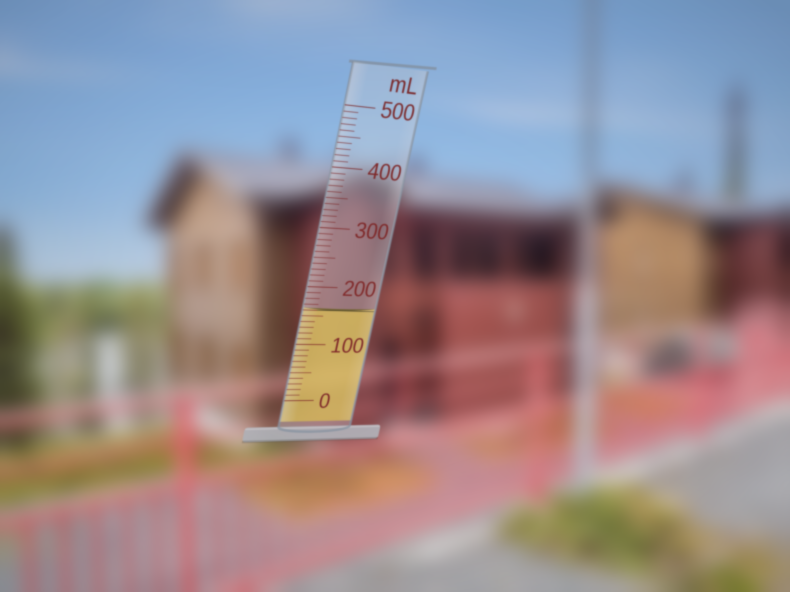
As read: 160 mL
